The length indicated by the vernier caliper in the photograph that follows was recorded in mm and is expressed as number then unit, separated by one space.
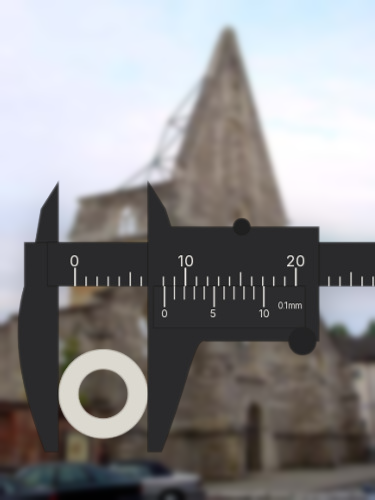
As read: 8.1 mm
